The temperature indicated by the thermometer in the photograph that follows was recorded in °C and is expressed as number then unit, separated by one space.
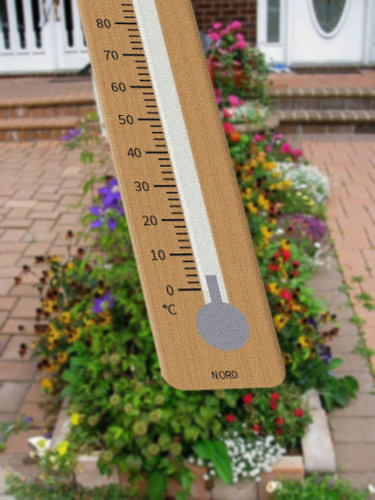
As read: 4 °C
